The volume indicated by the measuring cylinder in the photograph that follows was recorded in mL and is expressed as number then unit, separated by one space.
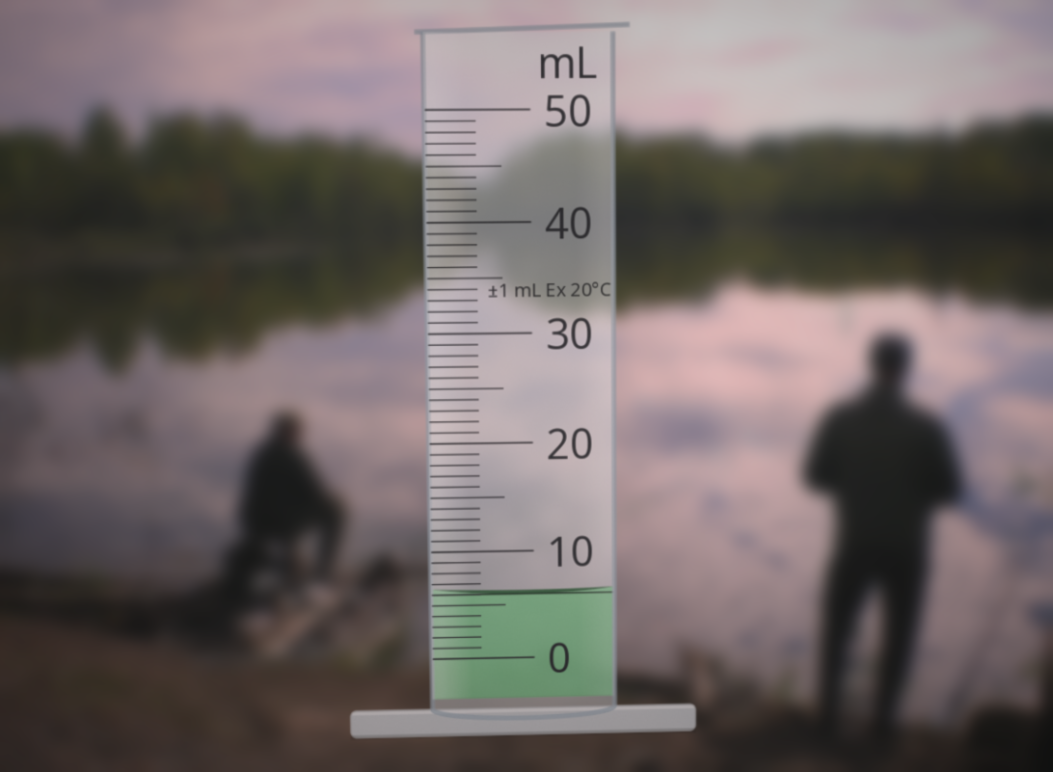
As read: 6 mL
